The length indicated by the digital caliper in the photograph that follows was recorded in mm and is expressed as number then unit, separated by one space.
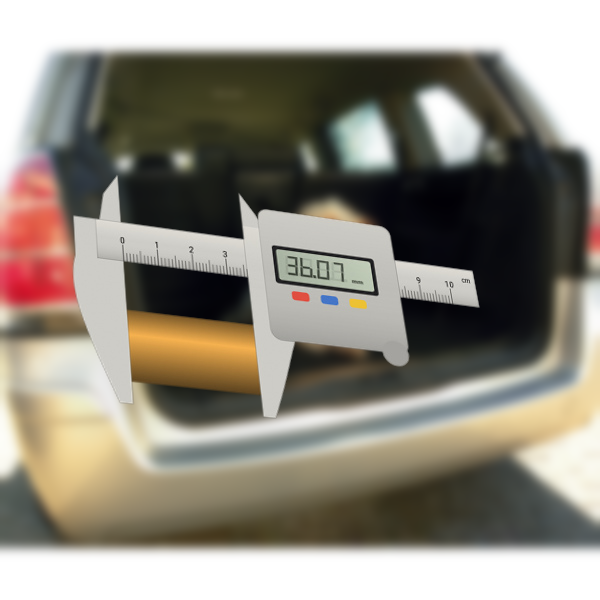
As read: 36.07 mm
